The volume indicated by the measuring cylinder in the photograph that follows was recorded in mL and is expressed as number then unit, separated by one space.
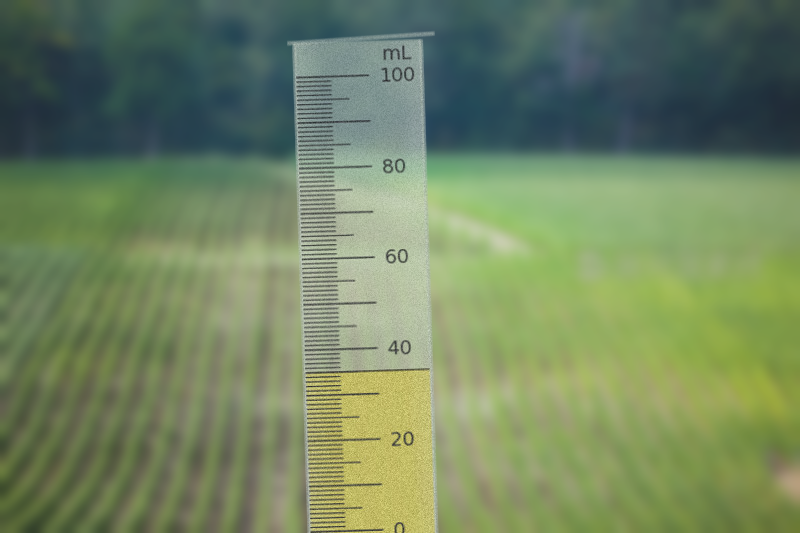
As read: 35 mL
